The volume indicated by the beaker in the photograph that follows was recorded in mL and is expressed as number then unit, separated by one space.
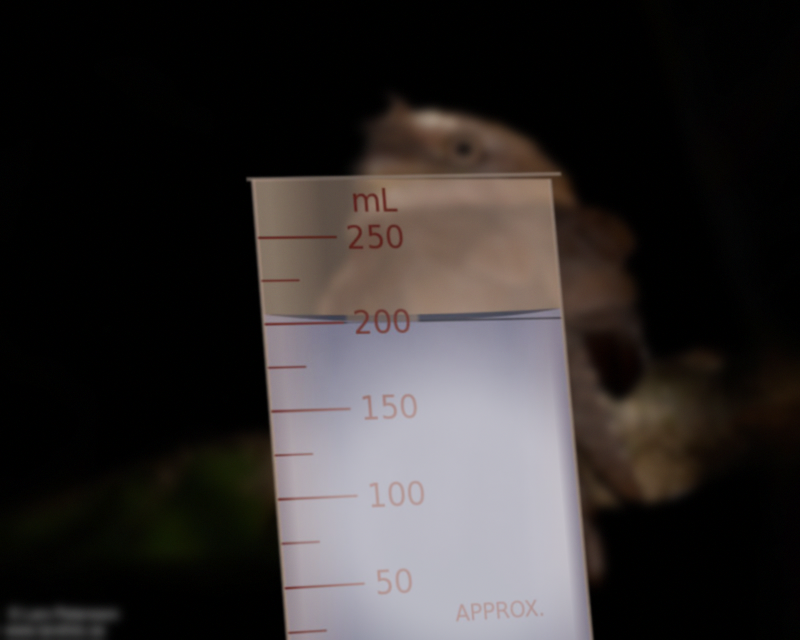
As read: 200 mL
